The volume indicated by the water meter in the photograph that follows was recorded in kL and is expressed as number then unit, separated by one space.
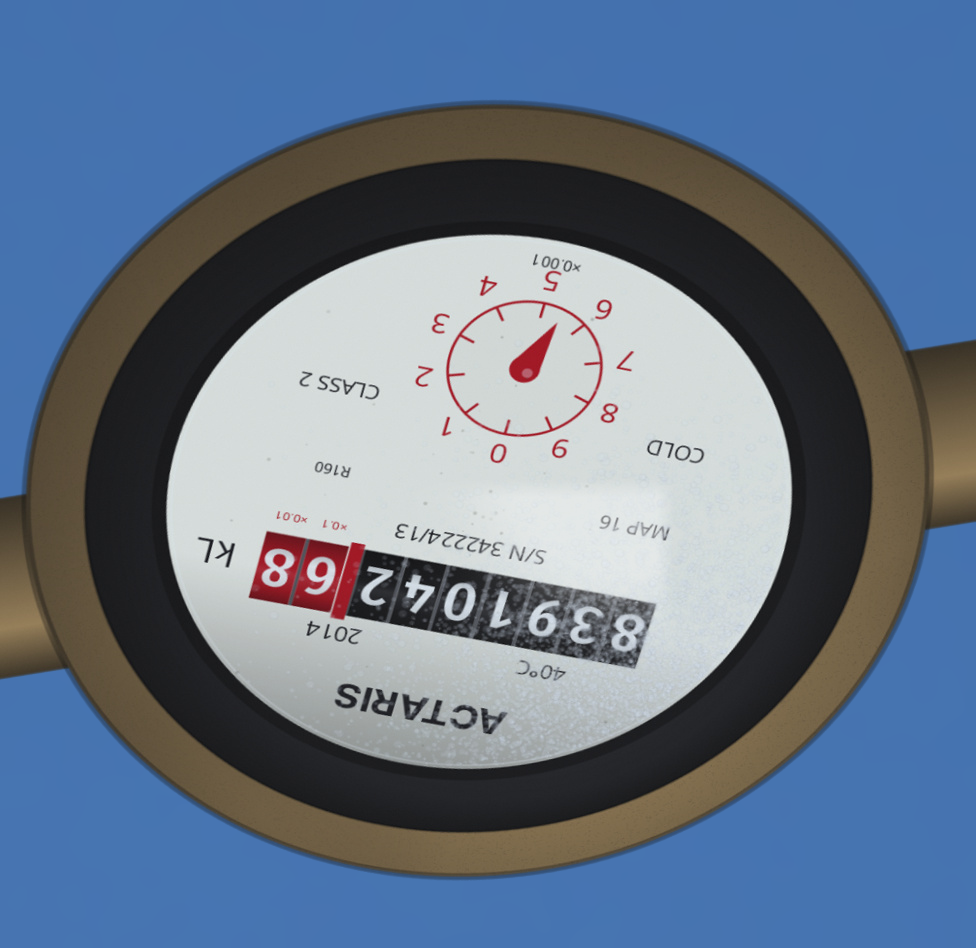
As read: 8391042.685 kL
